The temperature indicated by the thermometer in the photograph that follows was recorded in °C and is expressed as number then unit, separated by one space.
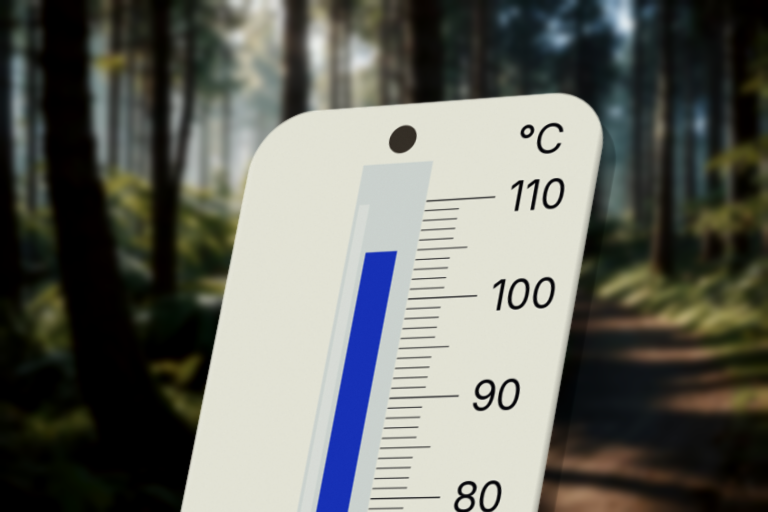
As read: 105 °C
